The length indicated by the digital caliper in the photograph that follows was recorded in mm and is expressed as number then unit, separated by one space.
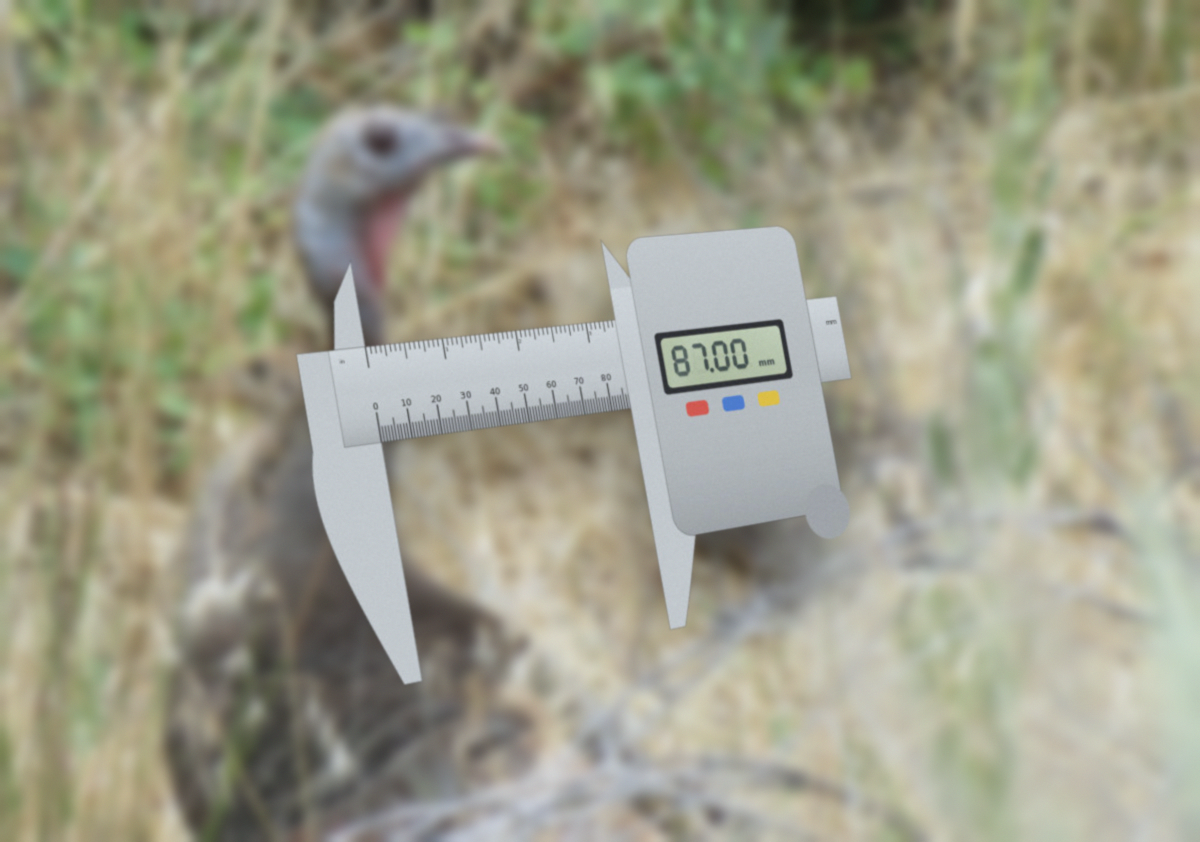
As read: 87.00 mm
